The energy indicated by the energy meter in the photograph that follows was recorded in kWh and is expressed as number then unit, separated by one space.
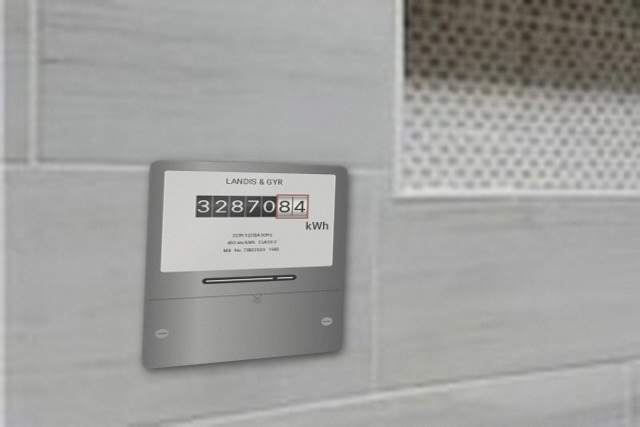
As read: 32870.84 kWh
